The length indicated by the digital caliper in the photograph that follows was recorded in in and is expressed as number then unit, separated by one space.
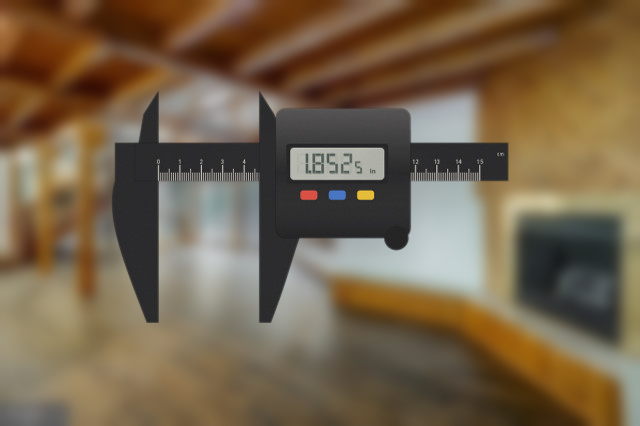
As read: 1.8525 in
